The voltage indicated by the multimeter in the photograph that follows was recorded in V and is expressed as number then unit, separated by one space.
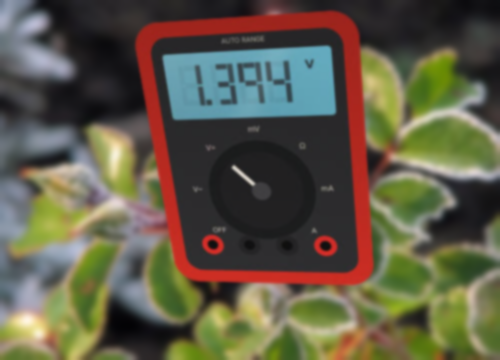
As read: 1.394 V
